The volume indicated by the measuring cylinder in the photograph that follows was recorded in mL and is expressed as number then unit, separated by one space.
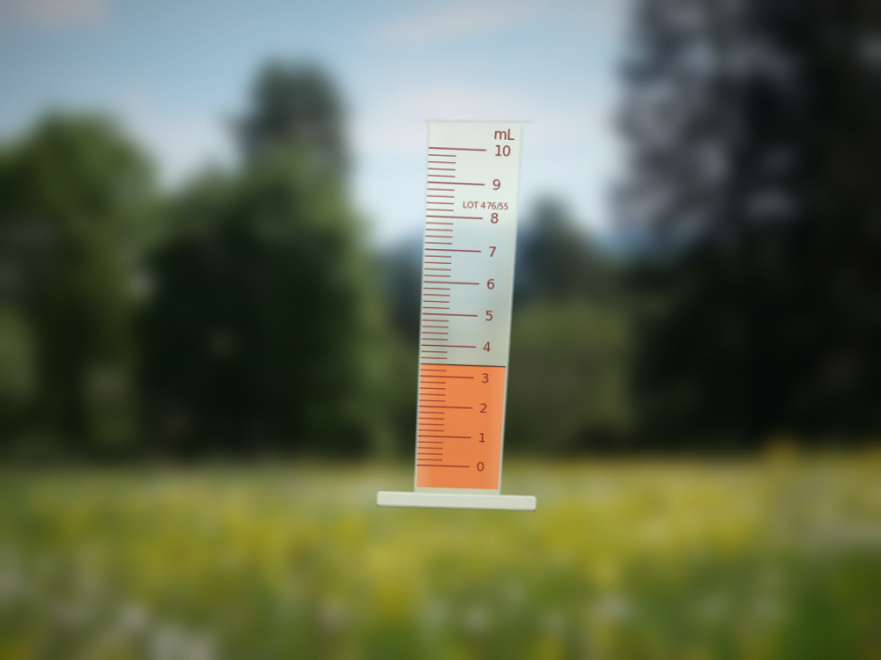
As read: 3.4 mL
